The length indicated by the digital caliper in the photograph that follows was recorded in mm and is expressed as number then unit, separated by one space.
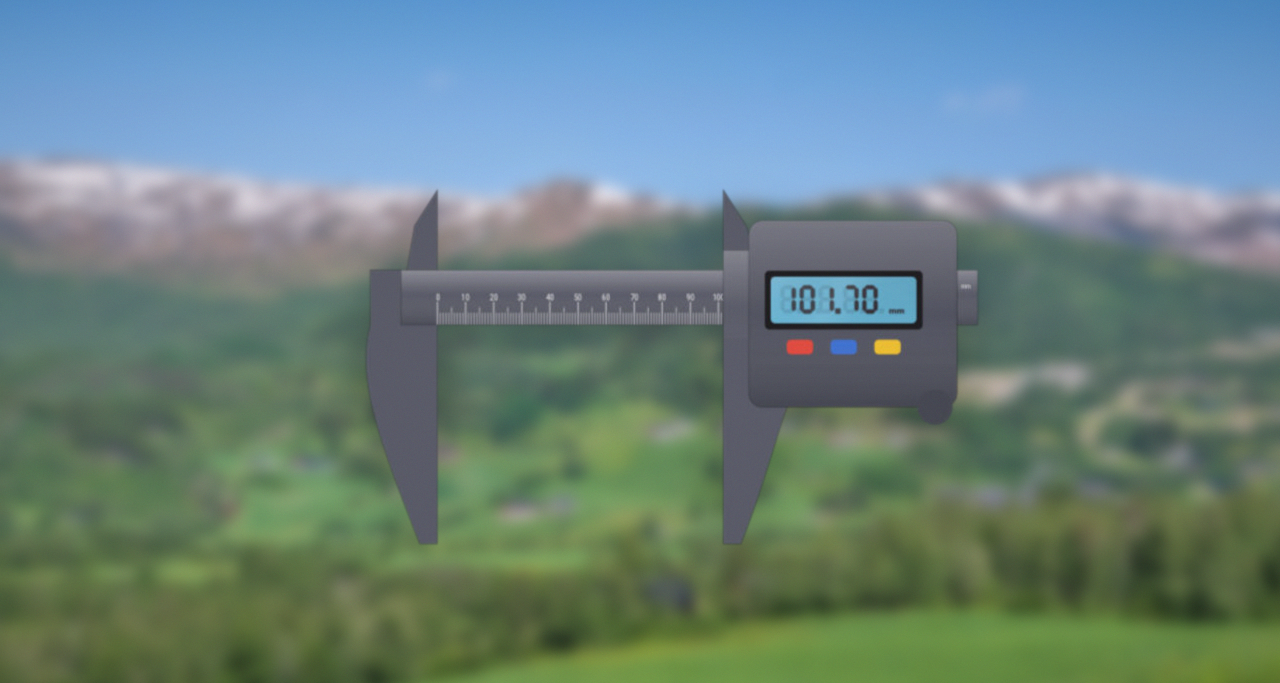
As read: 101.70 mm
